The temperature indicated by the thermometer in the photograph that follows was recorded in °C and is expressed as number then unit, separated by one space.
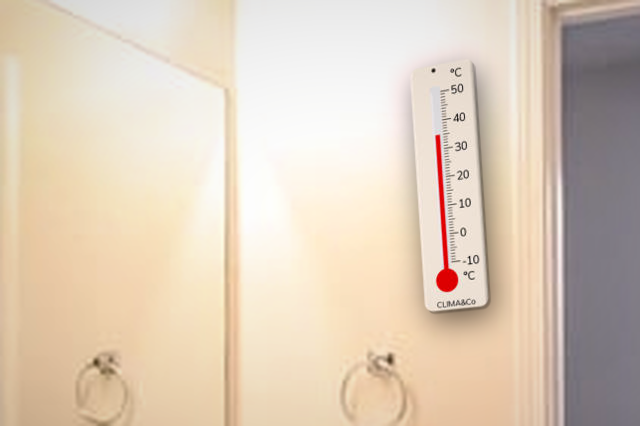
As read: 35 °C
